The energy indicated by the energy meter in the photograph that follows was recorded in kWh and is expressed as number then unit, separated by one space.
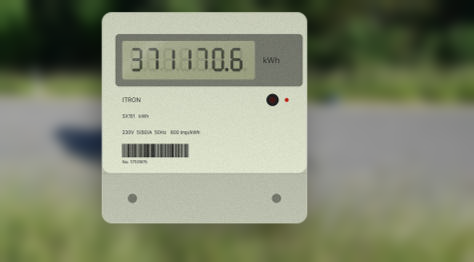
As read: 371170.6 kWh
